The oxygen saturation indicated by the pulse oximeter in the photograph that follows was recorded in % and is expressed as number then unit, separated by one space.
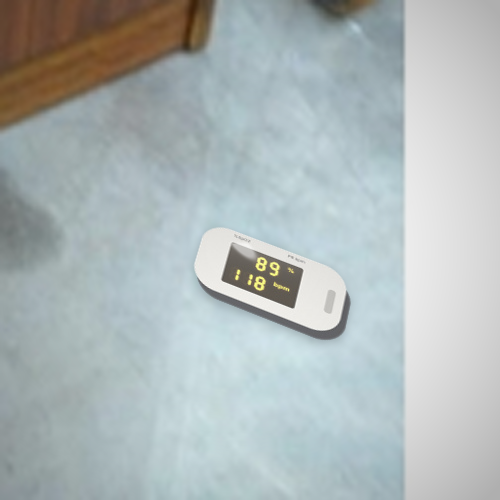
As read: 89 %
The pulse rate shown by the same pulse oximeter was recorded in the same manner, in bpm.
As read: 118 bpm
